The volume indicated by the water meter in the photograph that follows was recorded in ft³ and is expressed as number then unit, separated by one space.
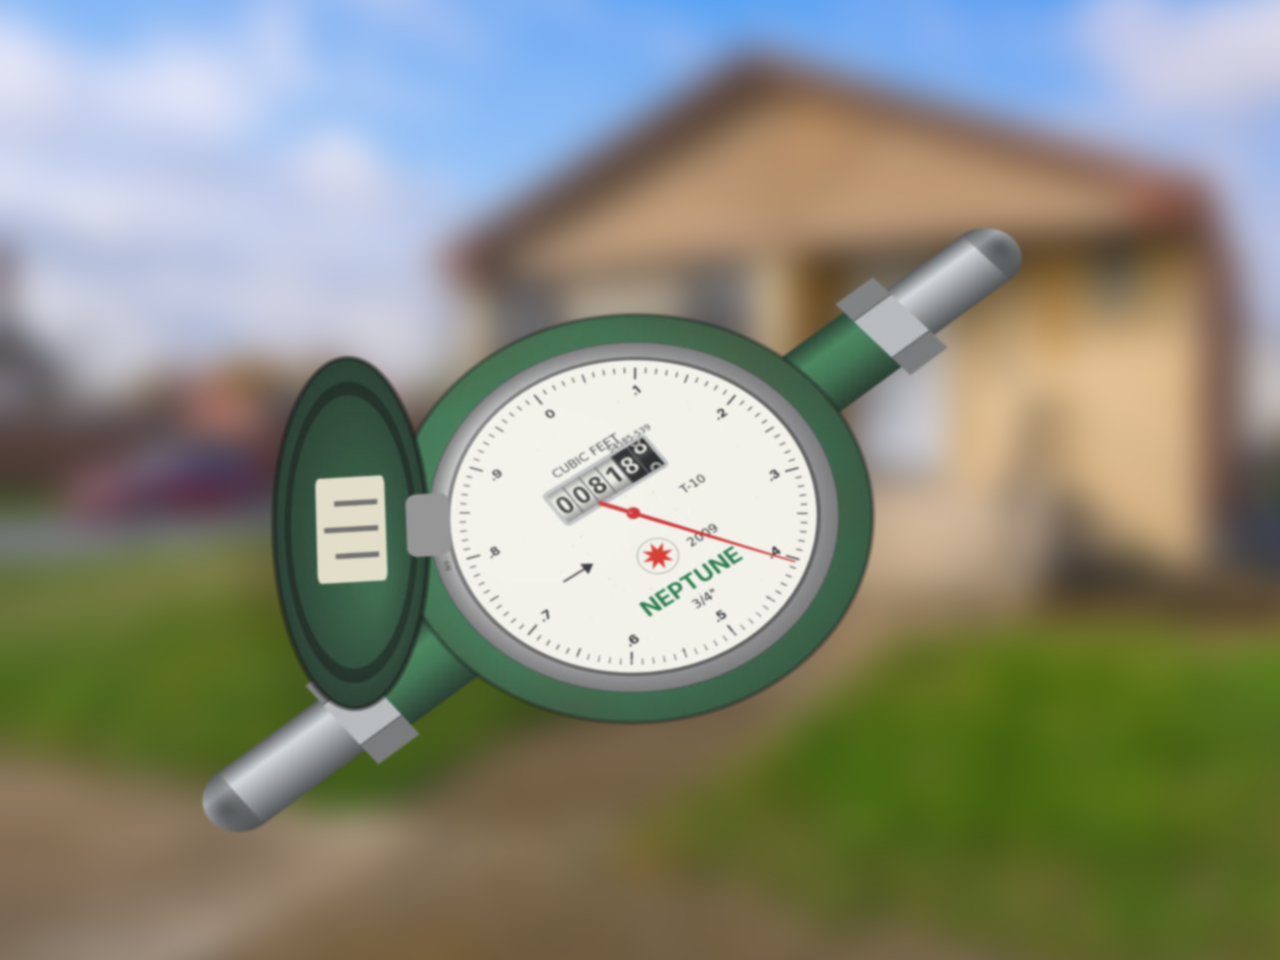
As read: 8188.40 ft³
